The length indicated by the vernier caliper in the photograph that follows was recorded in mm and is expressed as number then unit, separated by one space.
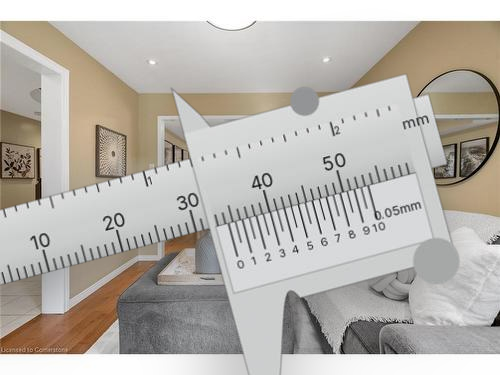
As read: 34.4 mm
